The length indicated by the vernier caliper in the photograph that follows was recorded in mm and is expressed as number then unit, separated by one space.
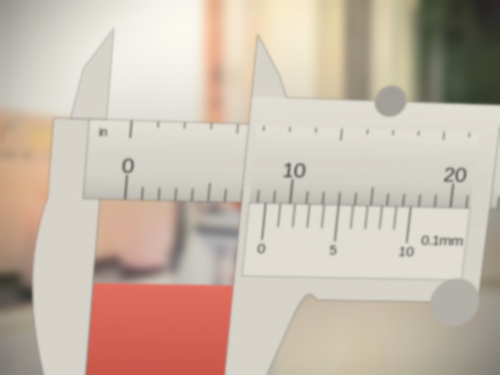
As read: 8.5 mm
